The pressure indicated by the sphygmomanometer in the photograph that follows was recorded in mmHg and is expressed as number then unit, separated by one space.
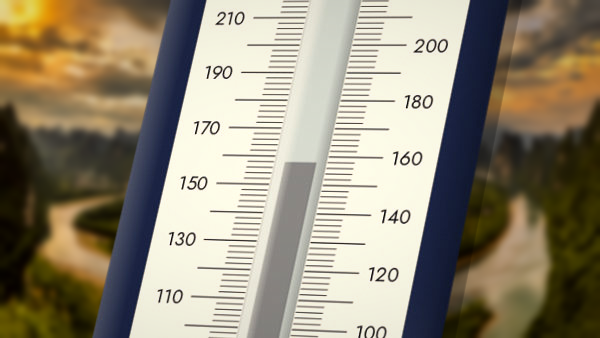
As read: 158 mmHg
